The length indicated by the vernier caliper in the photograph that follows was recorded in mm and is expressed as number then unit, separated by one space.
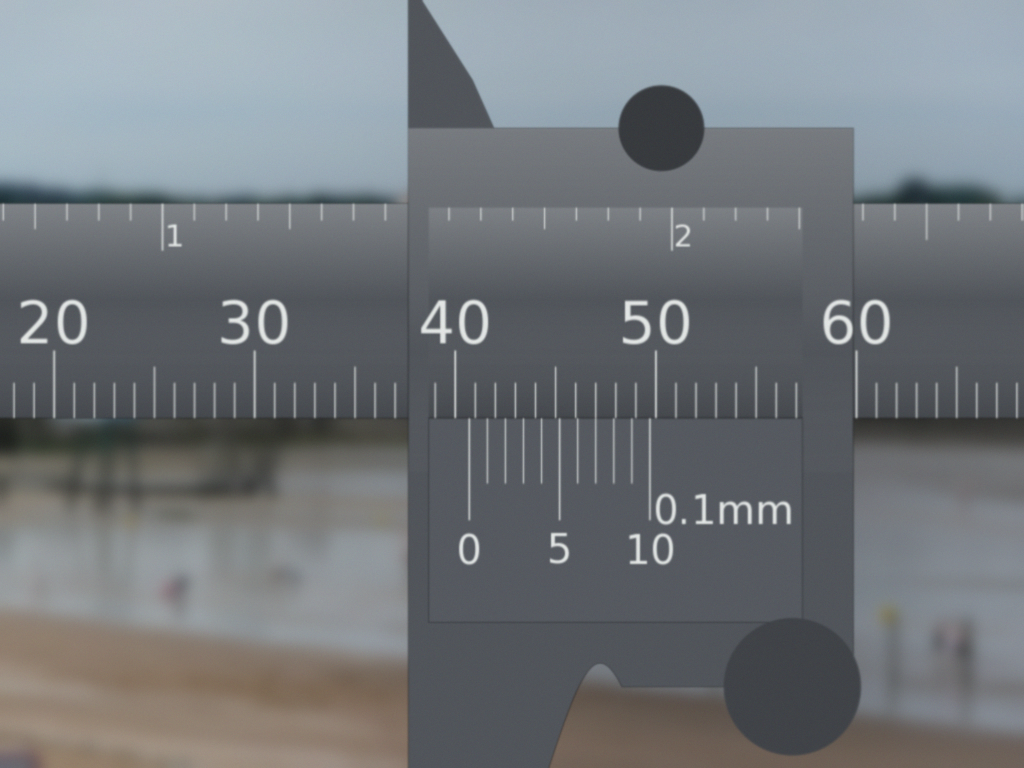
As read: 40.7 mm
